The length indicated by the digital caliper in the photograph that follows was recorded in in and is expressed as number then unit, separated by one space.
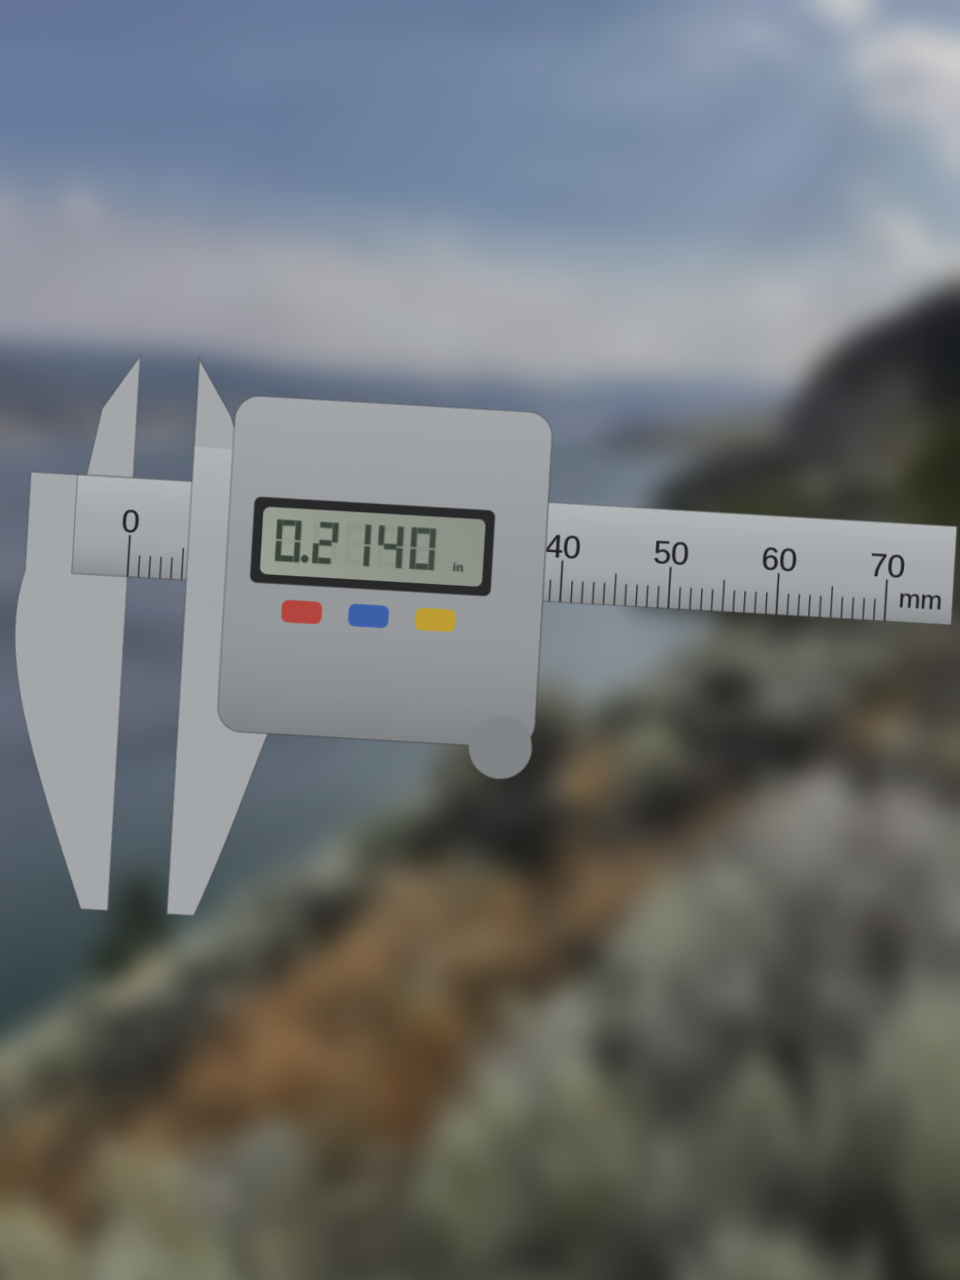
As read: 0.2140 in
